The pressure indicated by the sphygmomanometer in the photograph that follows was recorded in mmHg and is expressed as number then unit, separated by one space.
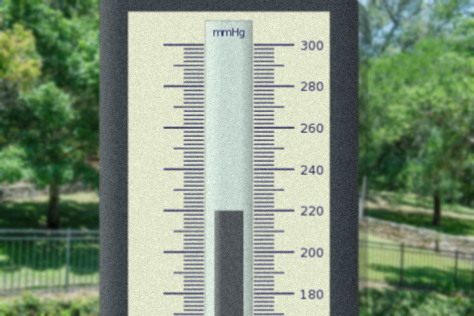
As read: 220 mmHg
